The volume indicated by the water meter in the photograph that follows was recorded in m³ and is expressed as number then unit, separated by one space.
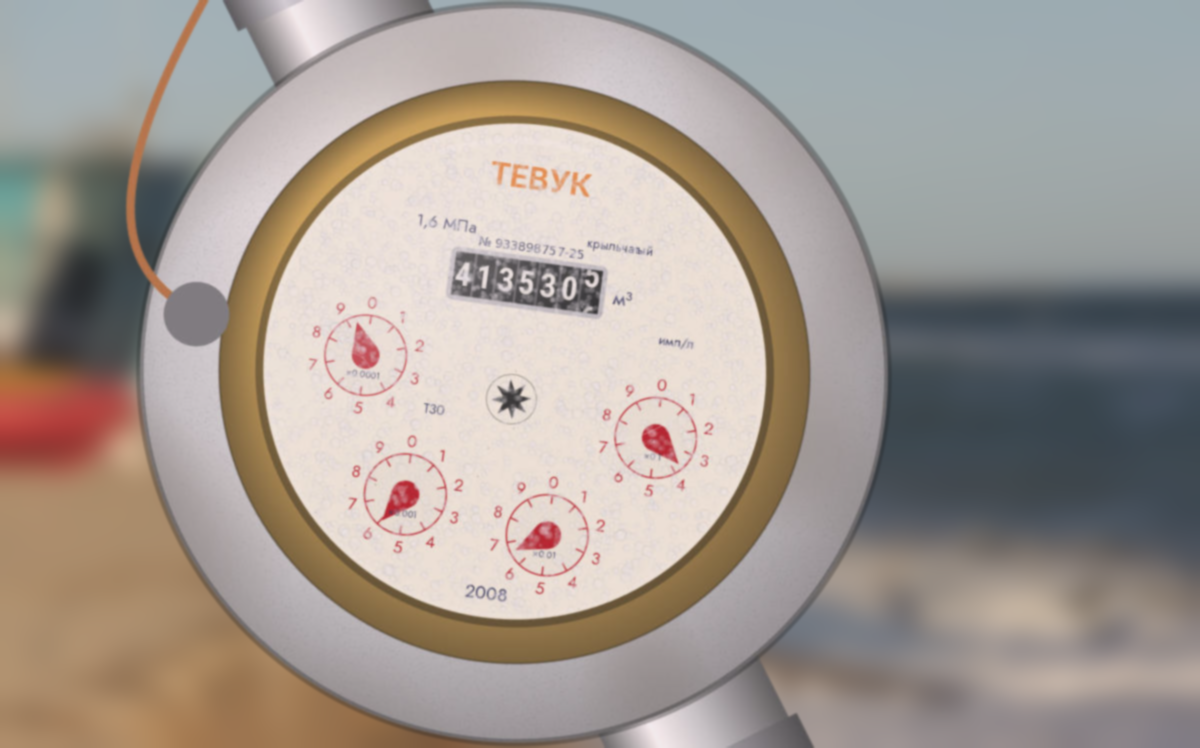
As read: 4135305.3659 m³
